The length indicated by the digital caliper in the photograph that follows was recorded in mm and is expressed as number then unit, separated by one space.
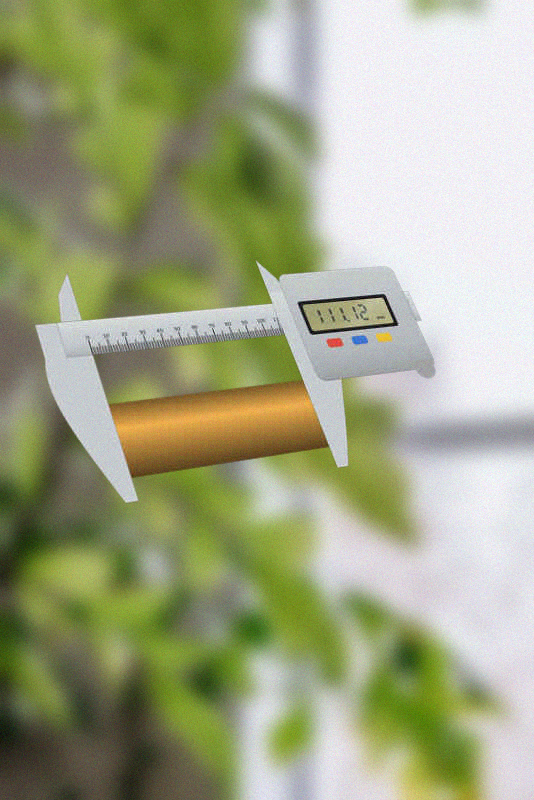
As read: 111.12 mm
